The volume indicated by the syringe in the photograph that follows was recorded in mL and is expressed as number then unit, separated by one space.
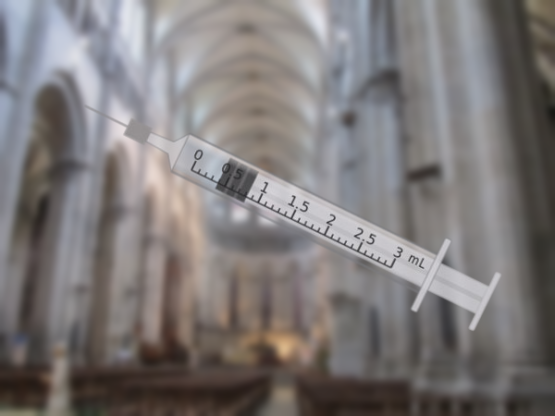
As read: 0.4 mL
